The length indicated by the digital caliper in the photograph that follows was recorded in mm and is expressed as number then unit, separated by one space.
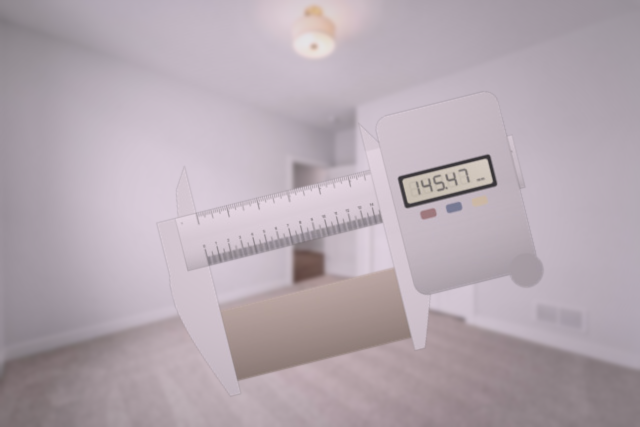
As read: 145.47 mm
